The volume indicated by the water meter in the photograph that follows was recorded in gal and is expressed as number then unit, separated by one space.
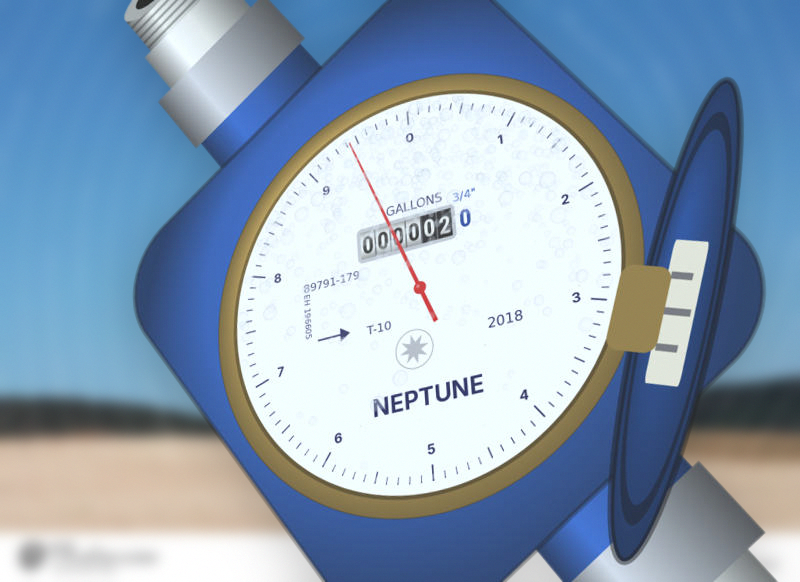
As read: 19.4 gal
